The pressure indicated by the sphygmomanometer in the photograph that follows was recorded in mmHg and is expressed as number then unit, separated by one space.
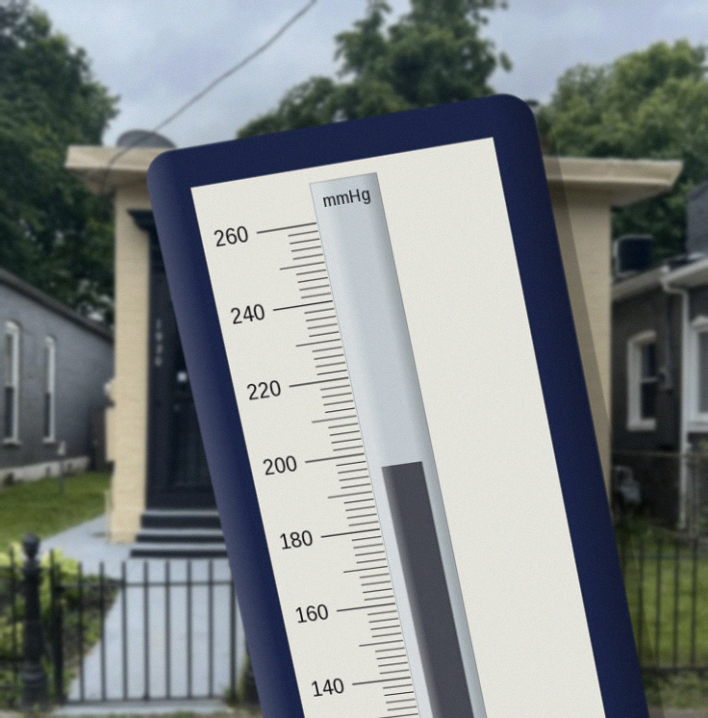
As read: 196 mmHg
